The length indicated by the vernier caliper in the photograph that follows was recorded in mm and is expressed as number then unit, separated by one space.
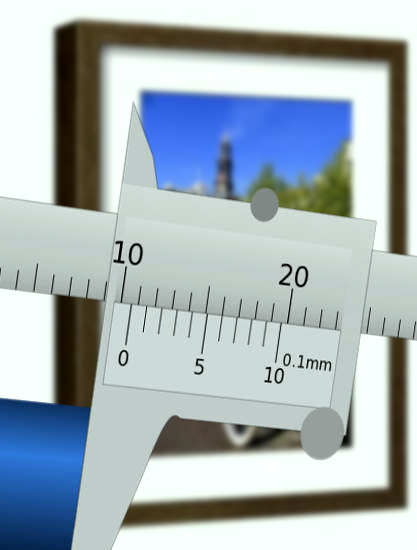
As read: 10.6 mm
